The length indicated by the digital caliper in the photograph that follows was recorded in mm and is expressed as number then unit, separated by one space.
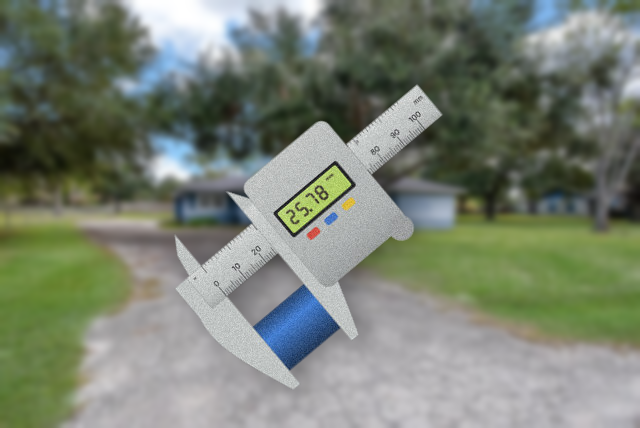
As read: 25.78 mm
